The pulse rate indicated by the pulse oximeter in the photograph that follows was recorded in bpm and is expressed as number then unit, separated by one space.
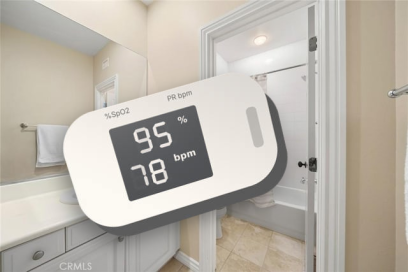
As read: 78 bpm
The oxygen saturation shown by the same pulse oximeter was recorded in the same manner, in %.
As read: 95 %
